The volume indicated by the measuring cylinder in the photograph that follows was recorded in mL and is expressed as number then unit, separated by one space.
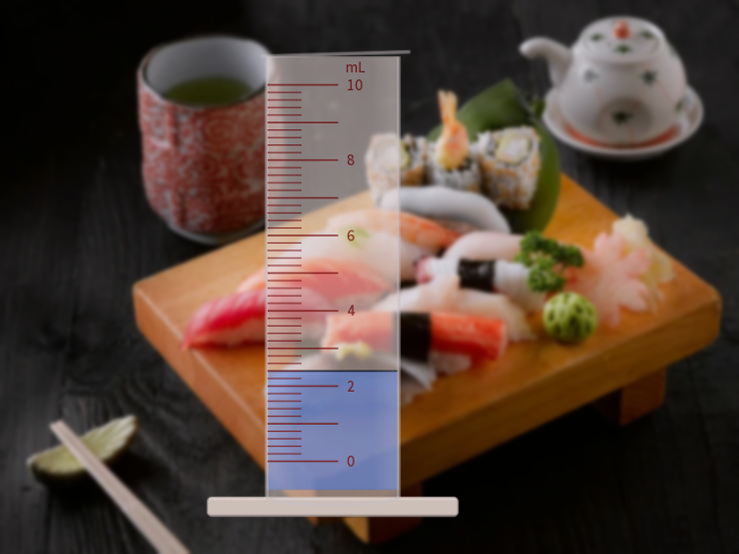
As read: 2.4 mL
